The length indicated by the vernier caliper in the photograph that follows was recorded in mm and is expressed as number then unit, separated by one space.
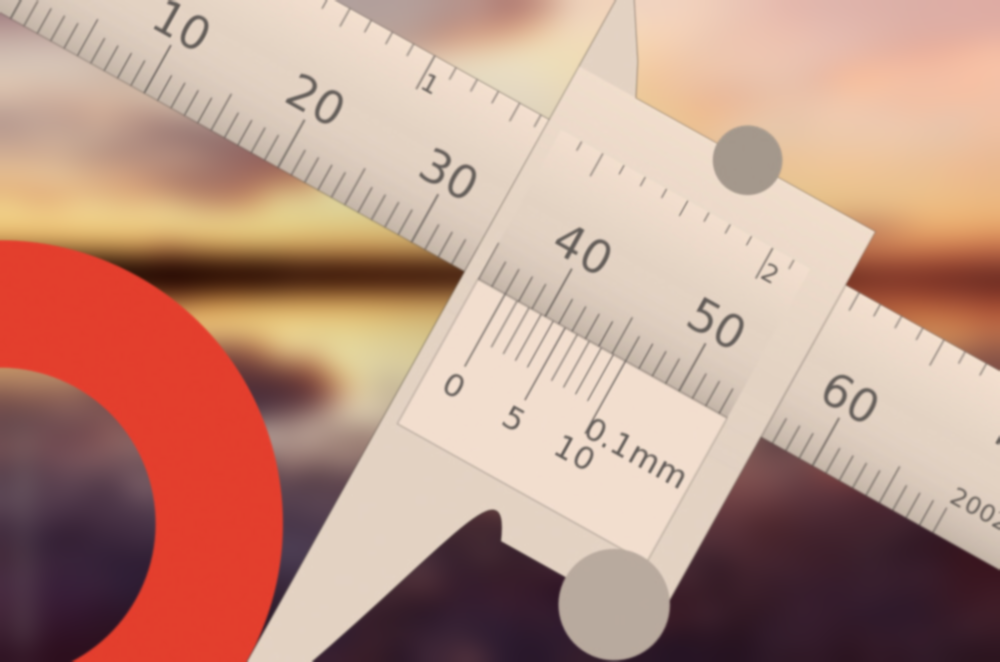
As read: 37.0 mm
